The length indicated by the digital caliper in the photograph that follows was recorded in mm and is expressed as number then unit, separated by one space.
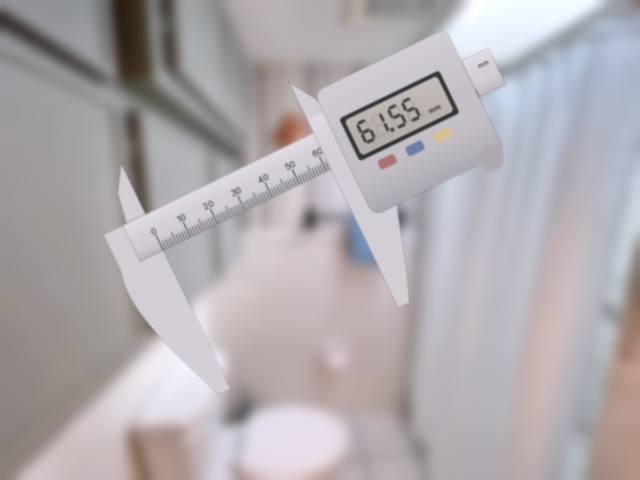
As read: 61.55 mm
